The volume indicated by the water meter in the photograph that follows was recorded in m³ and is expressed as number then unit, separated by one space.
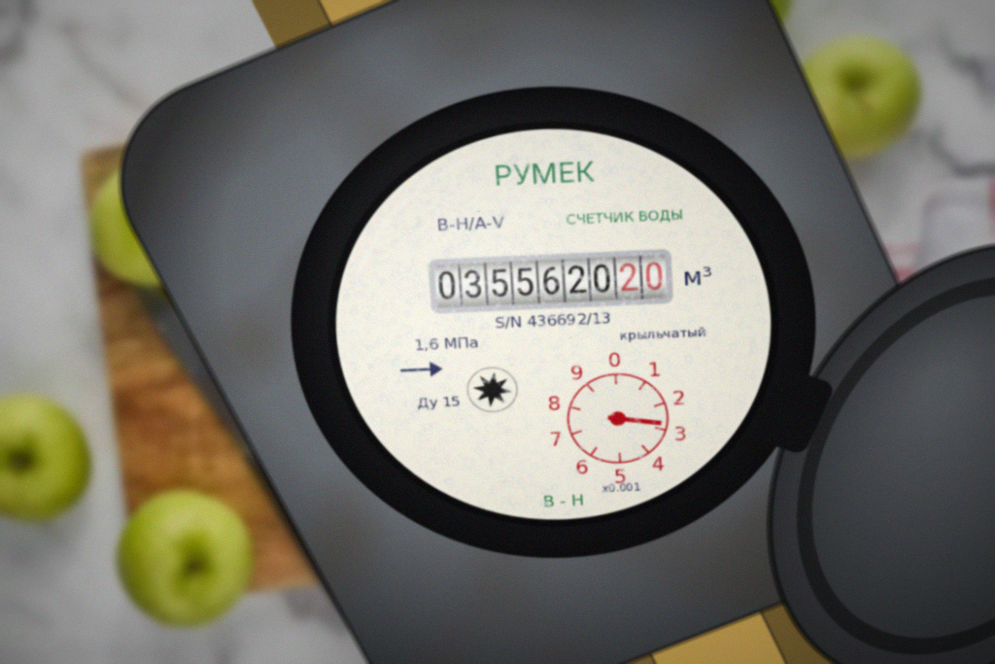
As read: 355620.202 m³
